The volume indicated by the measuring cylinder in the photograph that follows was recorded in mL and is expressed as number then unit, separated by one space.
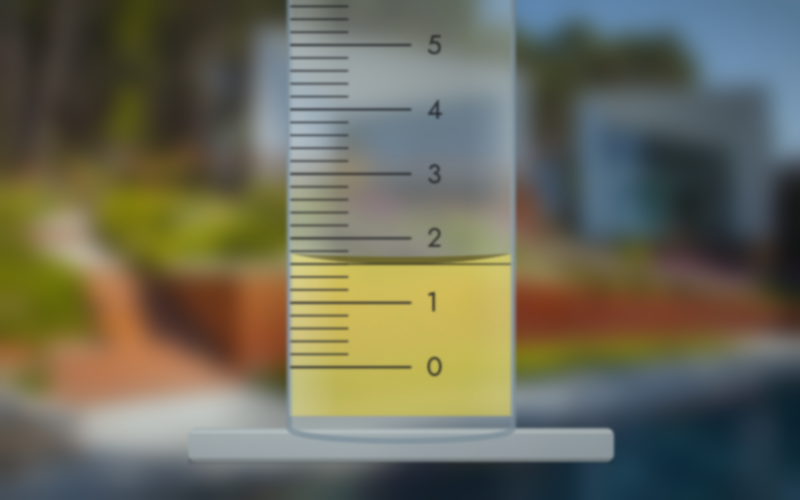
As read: 1.6 mL
